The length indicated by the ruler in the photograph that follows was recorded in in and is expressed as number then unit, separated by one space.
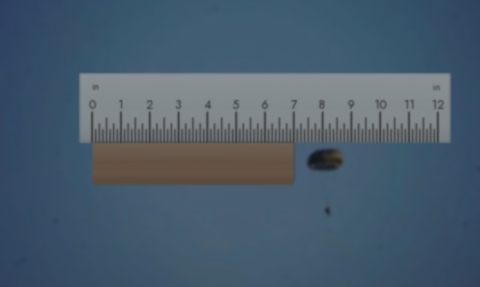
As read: 7 in
